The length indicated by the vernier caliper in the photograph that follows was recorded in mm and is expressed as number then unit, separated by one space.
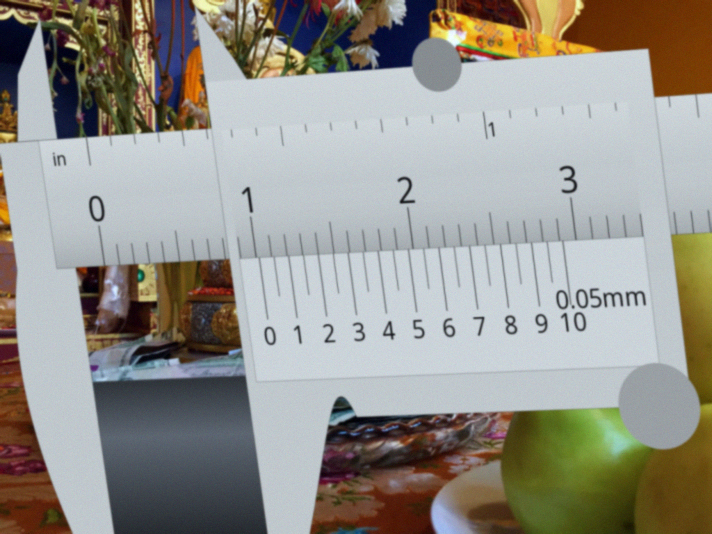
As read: 10.2 mm
